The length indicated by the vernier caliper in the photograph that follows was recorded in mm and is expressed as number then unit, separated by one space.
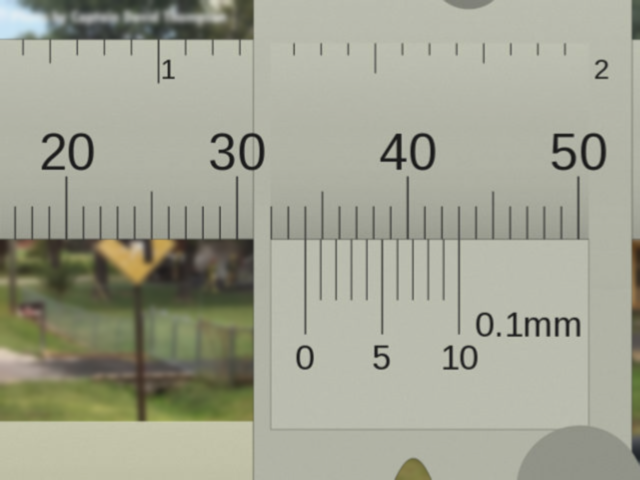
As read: 34.0 mm
